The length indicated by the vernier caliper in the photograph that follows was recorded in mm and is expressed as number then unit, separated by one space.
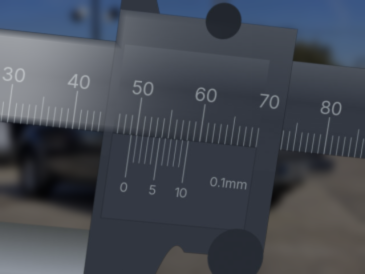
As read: 49.2 mm
